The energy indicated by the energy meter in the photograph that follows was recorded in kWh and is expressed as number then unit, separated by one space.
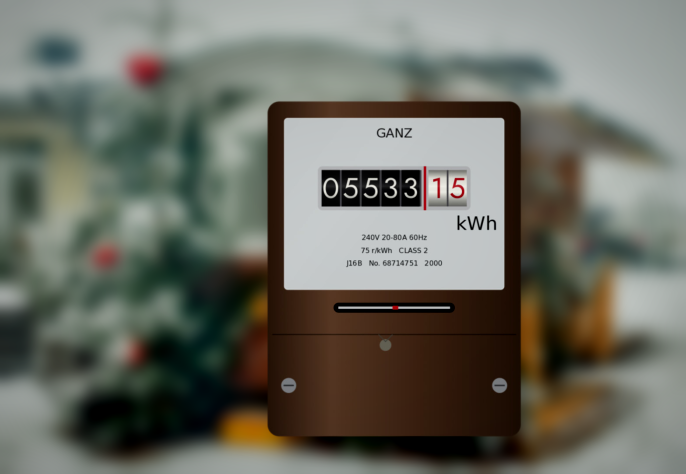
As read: 5533.15 kWh
